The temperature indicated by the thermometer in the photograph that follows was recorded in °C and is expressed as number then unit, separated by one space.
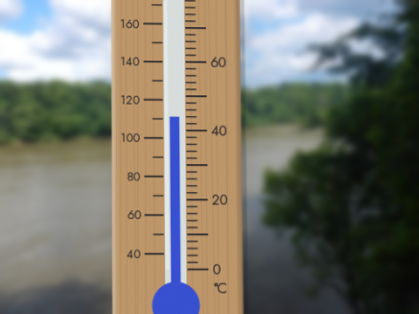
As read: 44 °C
